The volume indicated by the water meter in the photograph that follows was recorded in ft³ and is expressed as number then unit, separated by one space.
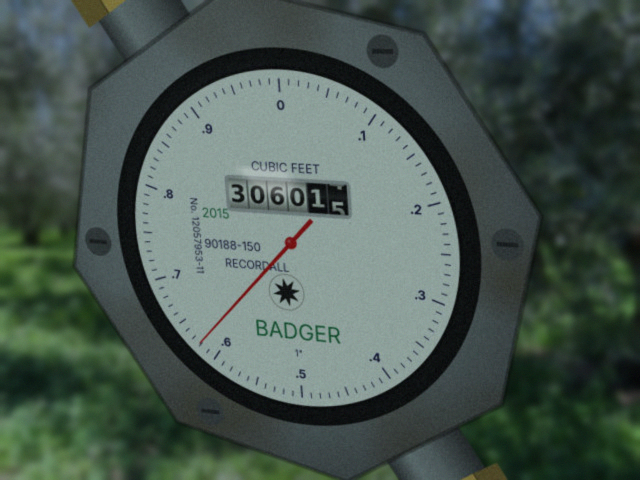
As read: 306014.62 ft³
